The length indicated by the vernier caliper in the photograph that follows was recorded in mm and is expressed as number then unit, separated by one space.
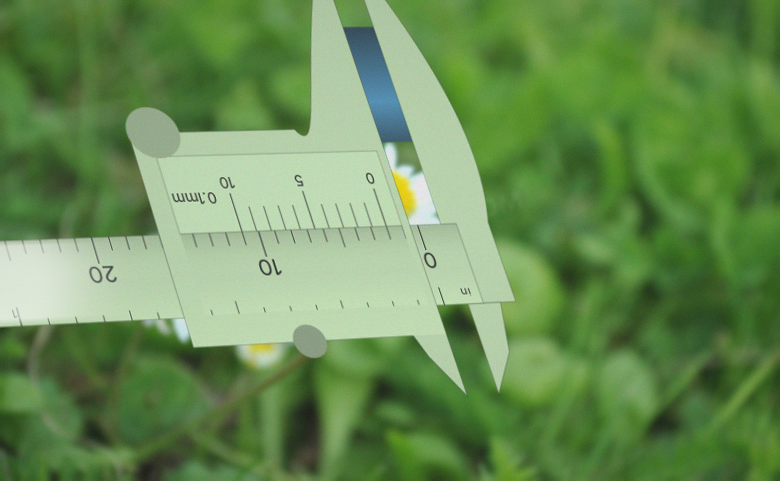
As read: 2.0 mm
